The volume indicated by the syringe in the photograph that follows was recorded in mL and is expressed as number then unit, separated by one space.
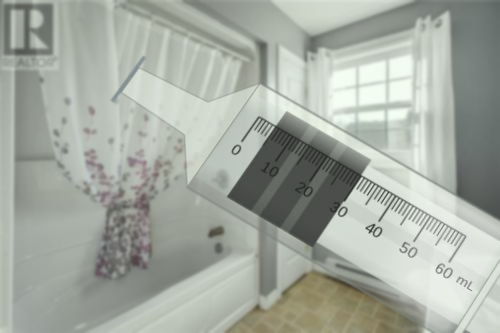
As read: 5 mL
